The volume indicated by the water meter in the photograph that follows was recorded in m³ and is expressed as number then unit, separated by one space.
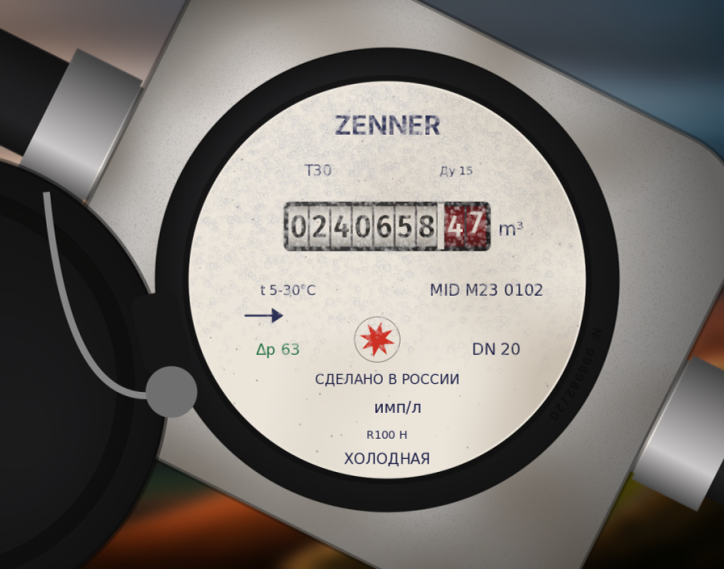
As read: 240658.47 m³
